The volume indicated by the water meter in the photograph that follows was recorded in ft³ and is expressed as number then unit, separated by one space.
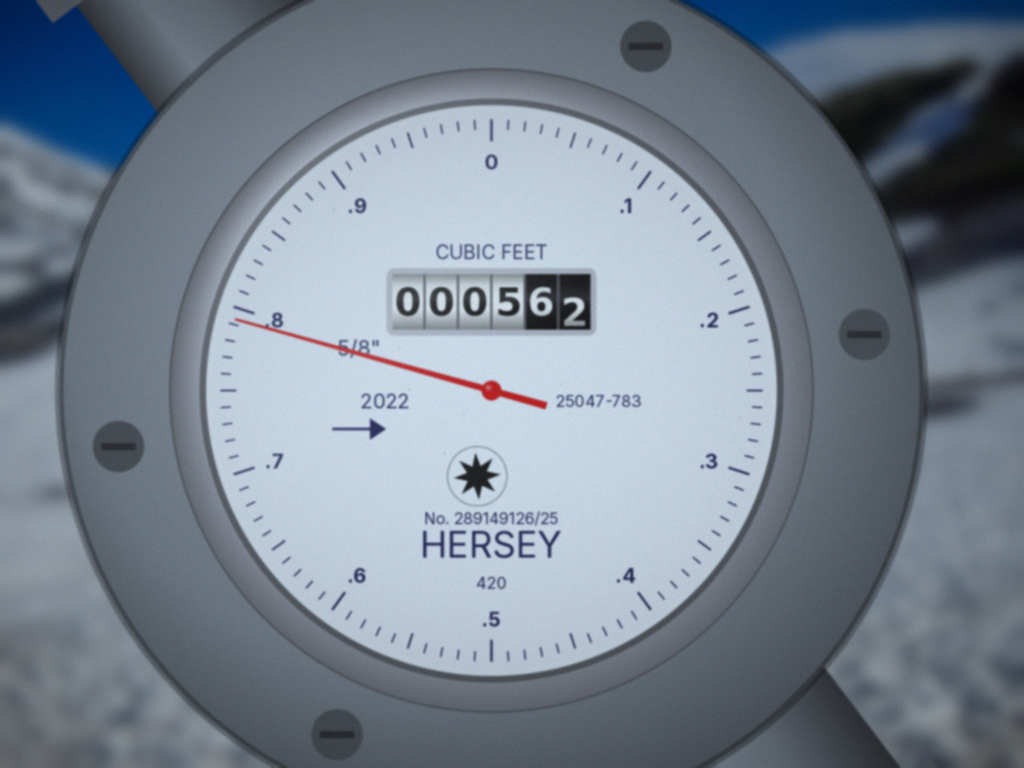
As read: 561.79 ft³
